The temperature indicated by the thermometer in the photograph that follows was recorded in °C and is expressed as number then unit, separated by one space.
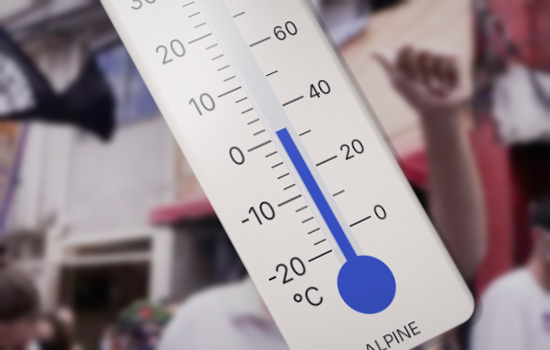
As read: 1 °C
